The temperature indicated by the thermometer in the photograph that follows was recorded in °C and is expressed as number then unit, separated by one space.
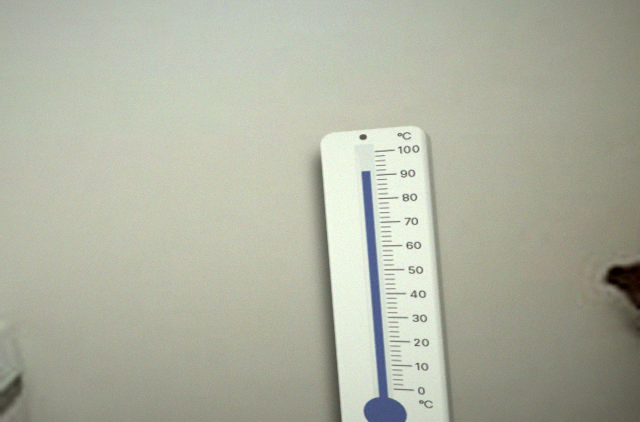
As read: 92 °C
